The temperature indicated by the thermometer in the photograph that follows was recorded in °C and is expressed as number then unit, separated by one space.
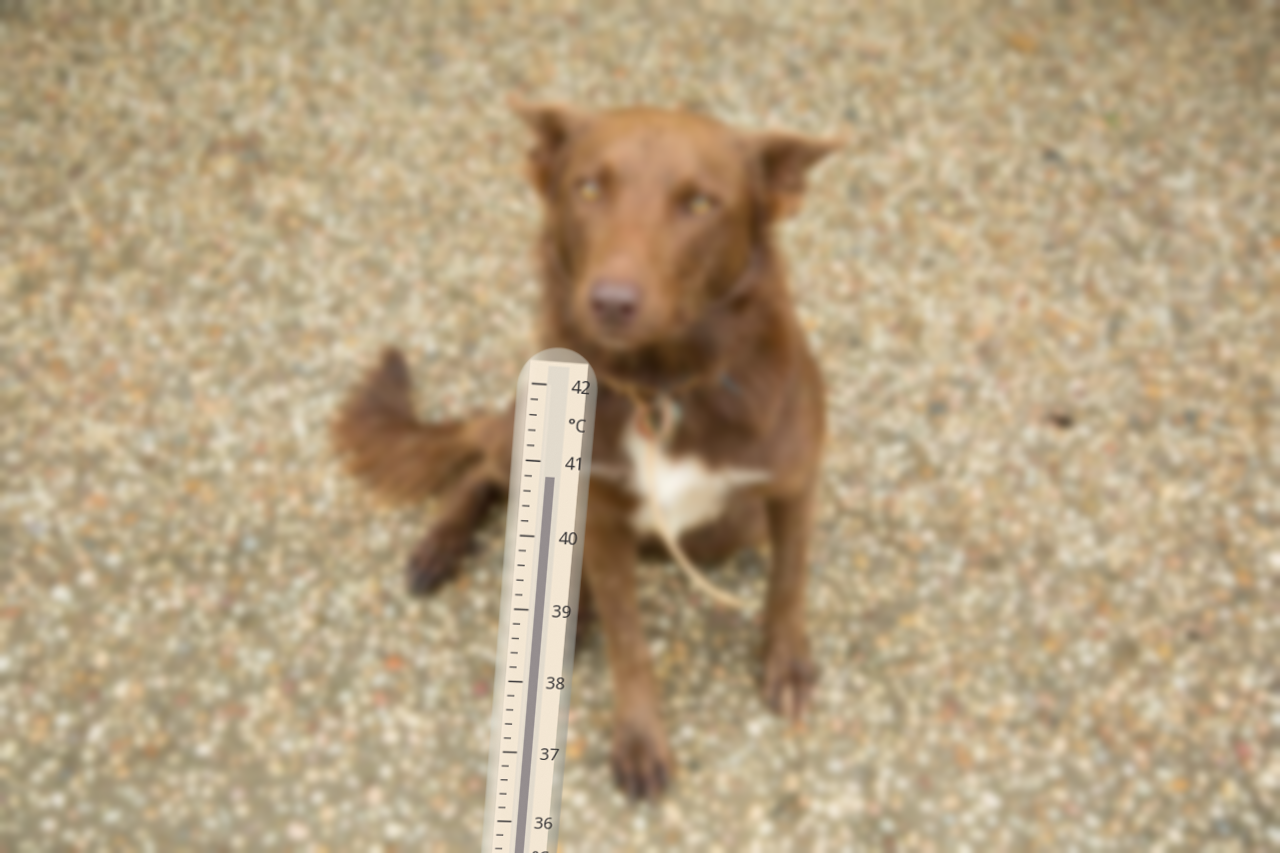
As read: 40.8 °C
